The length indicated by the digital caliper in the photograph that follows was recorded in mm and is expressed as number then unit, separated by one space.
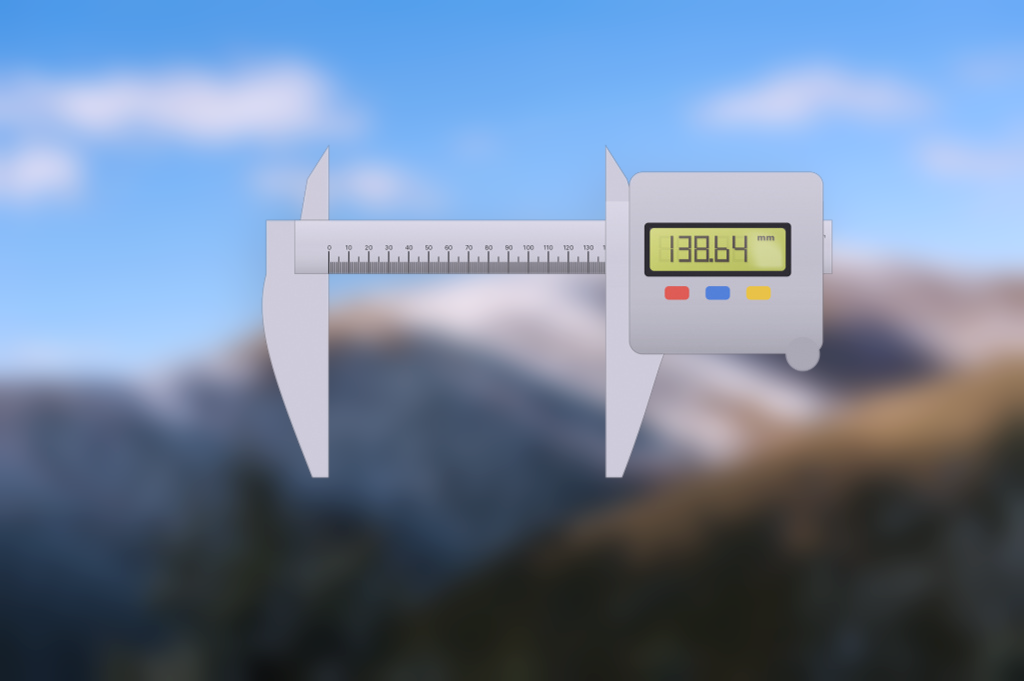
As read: 138.64 mm
